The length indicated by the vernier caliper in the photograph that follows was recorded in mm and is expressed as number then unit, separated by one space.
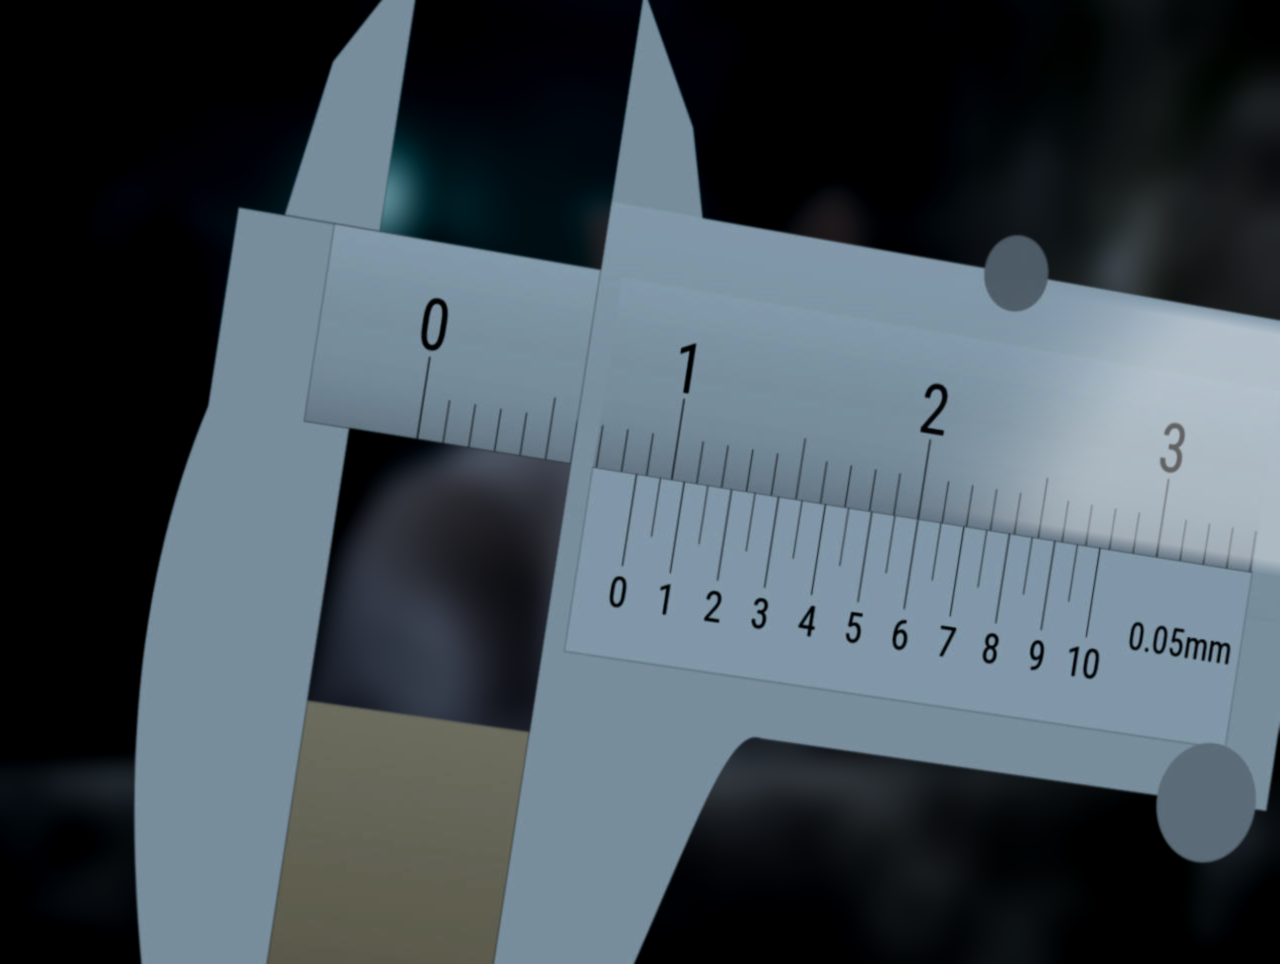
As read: 8.6 mm
